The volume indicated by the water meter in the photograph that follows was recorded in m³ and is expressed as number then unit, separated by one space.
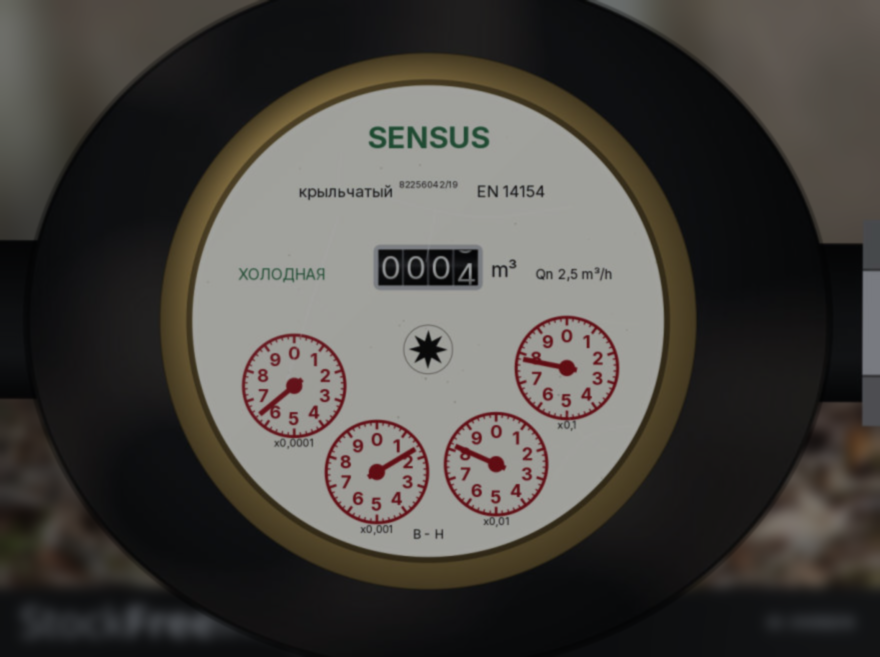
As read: 3.7816 m³
